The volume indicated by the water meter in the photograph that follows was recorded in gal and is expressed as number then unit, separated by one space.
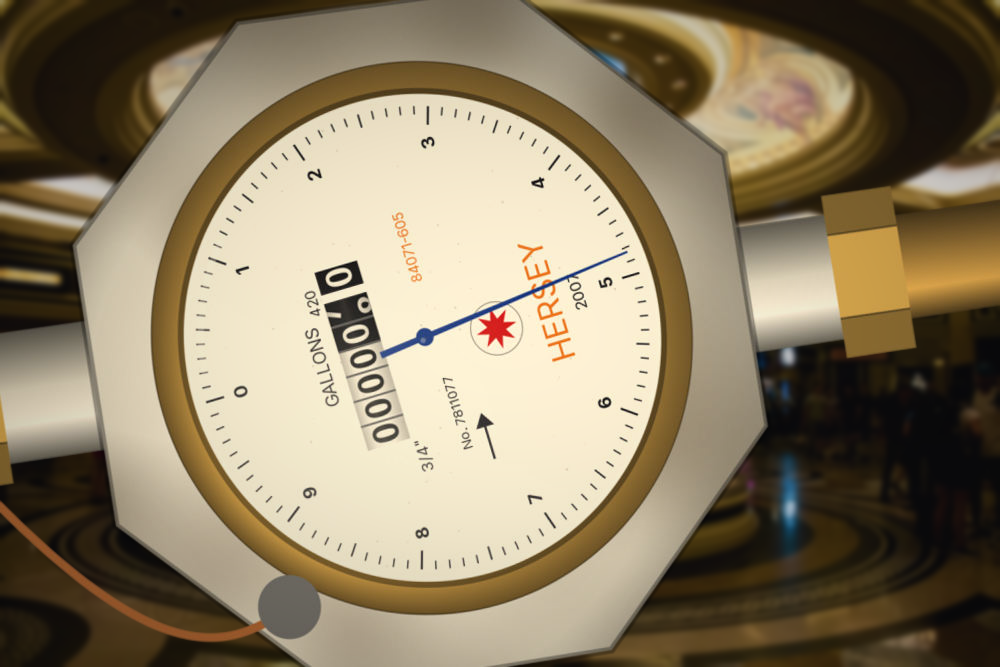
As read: 74.8 gal
